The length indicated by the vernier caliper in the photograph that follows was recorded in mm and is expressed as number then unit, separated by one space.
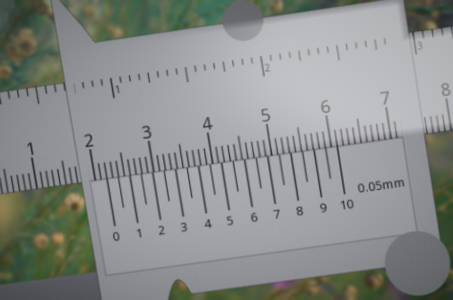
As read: 22.0 mm
